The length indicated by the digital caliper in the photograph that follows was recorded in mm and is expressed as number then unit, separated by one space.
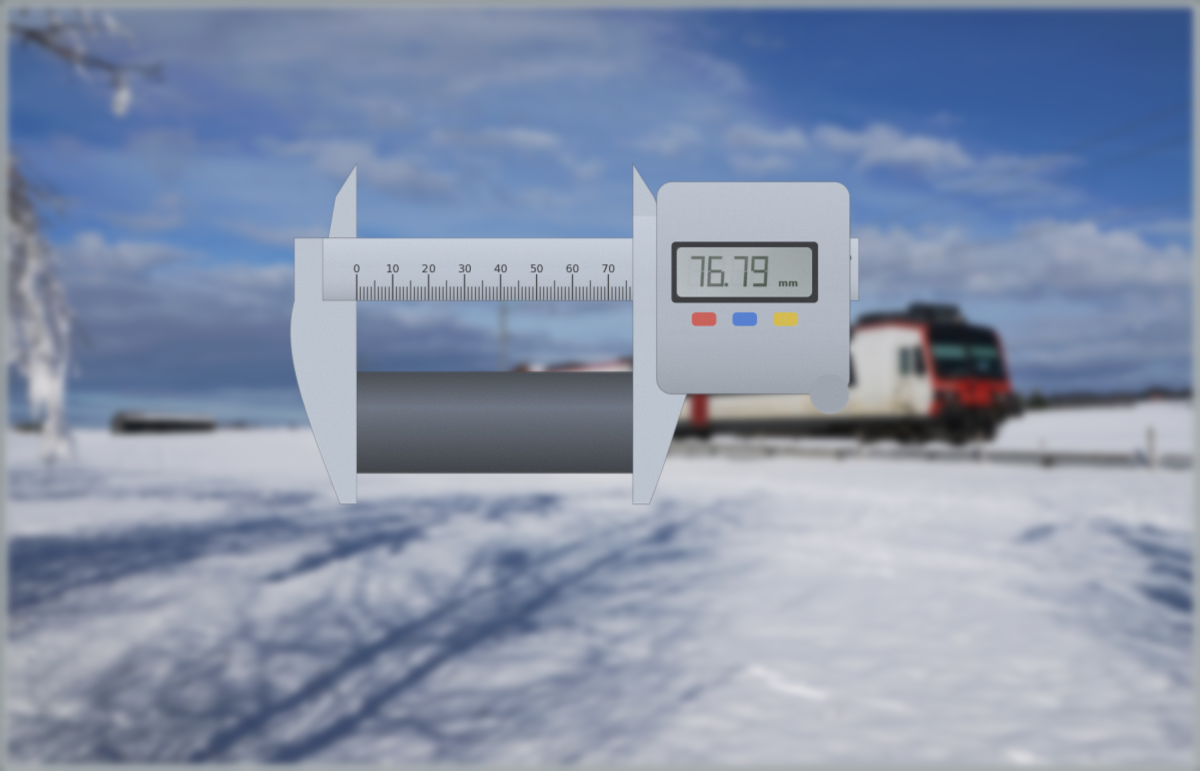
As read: 76.79 mm
